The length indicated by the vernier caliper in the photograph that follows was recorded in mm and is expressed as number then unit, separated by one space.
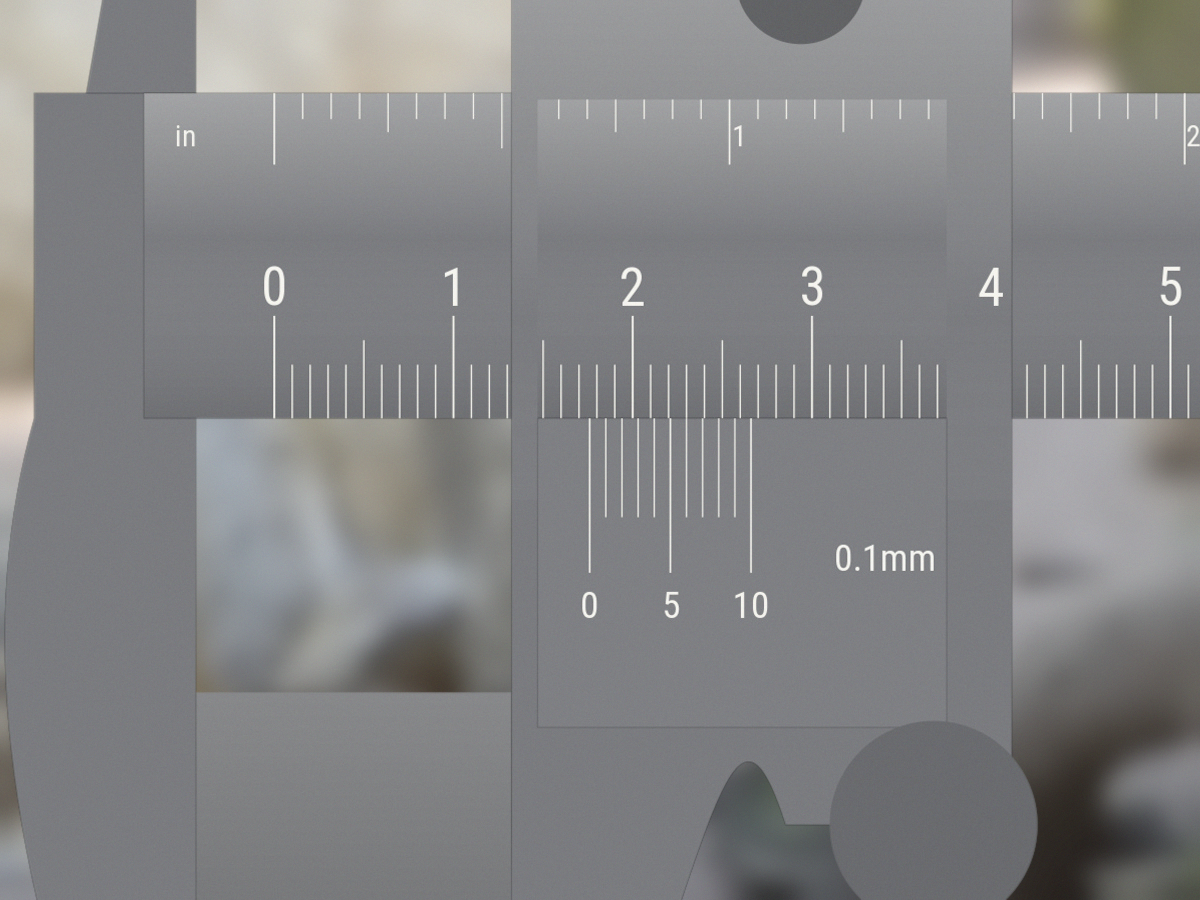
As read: 17.6 mm
